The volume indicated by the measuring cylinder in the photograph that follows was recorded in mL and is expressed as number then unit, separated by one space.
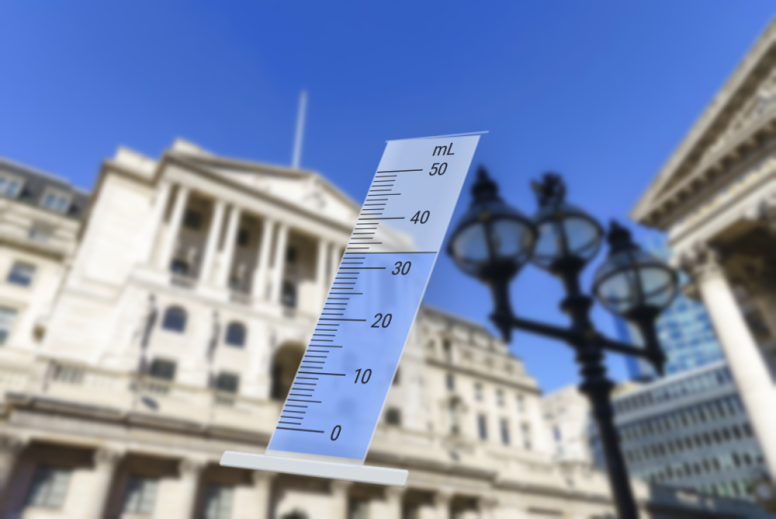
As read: 33 mL
